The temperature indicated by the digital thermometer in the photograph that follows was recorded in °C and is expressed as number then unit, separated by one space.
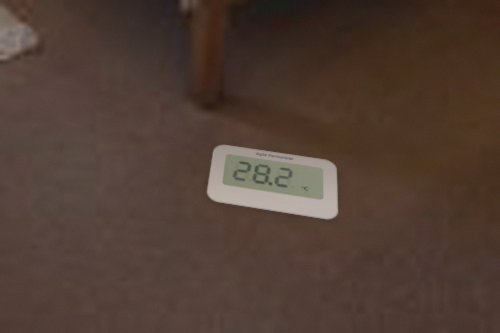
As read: 28.2 °C
